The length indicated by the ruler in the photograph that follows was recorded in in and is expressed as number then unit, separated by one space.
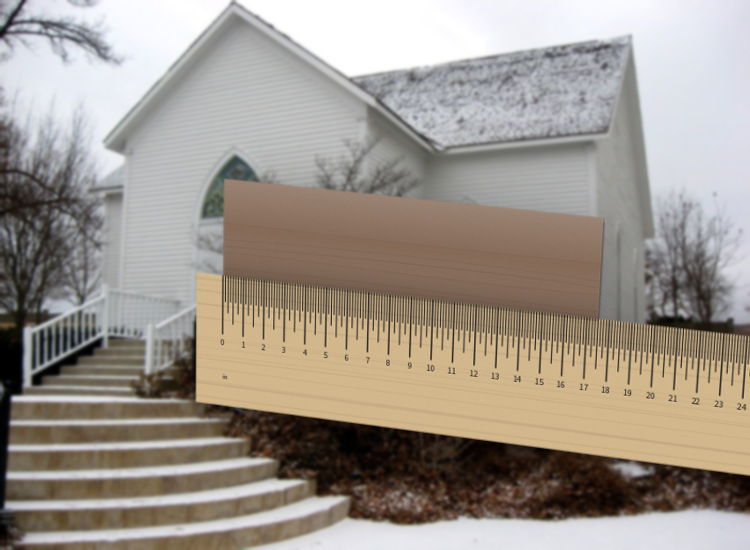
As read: 17.5 in
